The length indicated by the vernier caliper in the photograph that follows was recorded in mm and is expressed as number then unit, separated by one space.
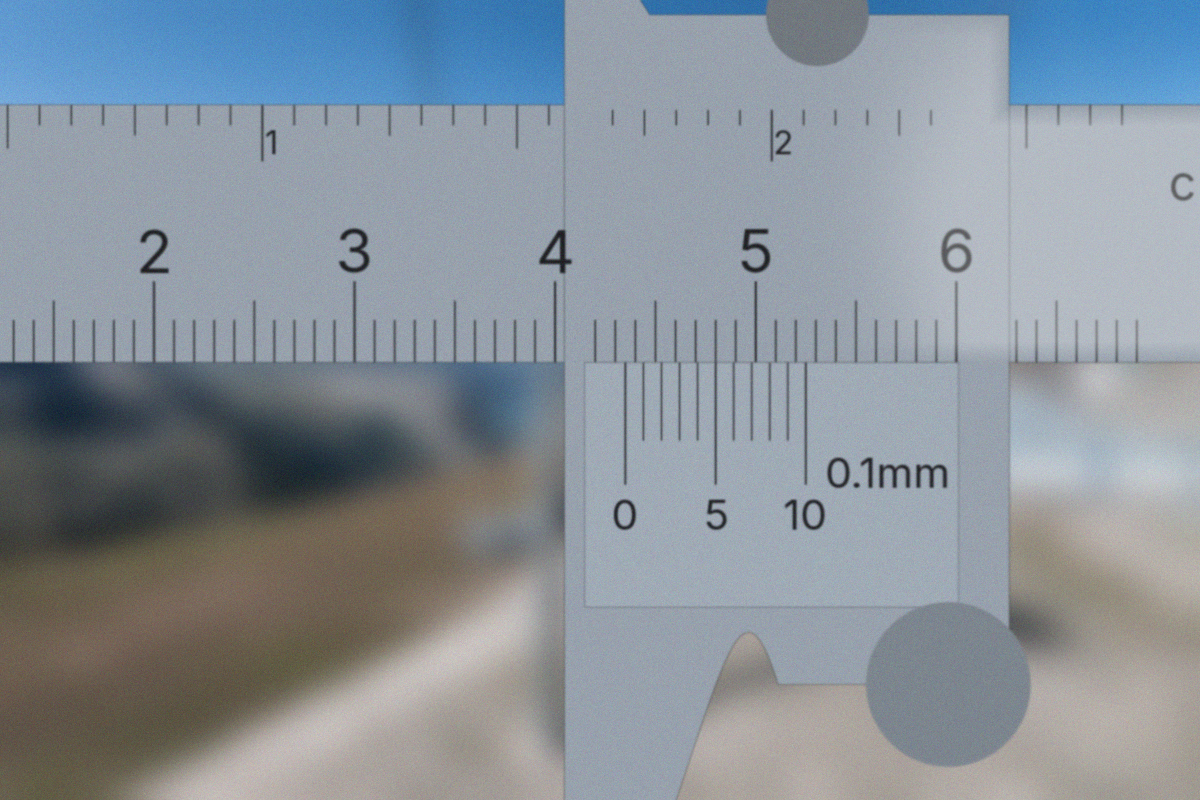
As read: 43.5 mm
